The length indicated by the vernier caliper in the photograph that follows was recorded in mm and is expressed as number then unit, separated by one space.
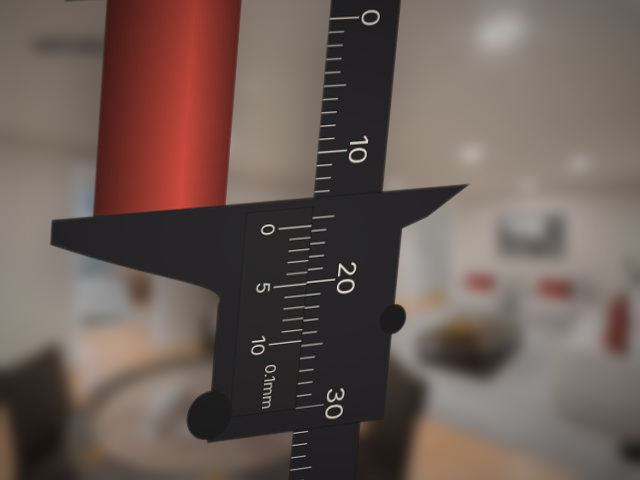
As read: 15.6 mm
